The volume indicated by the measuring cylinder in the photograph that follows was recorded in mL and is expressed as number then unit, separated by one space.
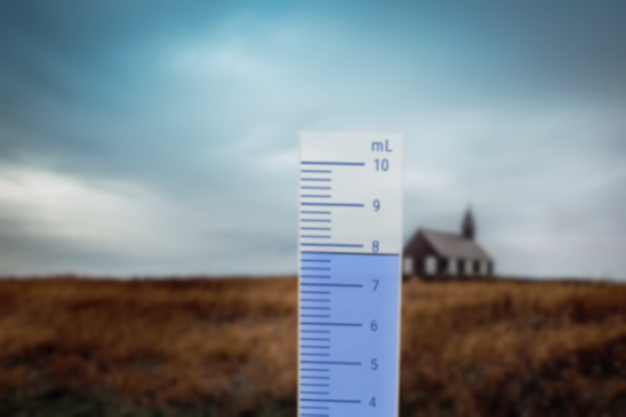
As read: 7.8 mL
